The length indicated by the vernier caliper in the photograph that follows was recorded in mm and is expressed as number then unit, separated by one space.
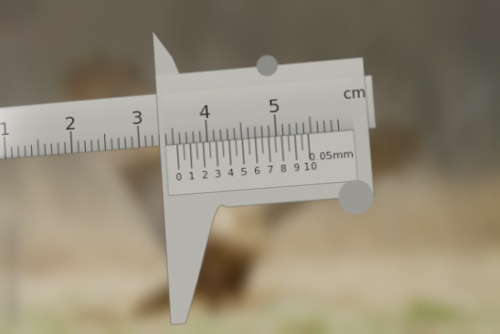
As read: 35.6 mm
